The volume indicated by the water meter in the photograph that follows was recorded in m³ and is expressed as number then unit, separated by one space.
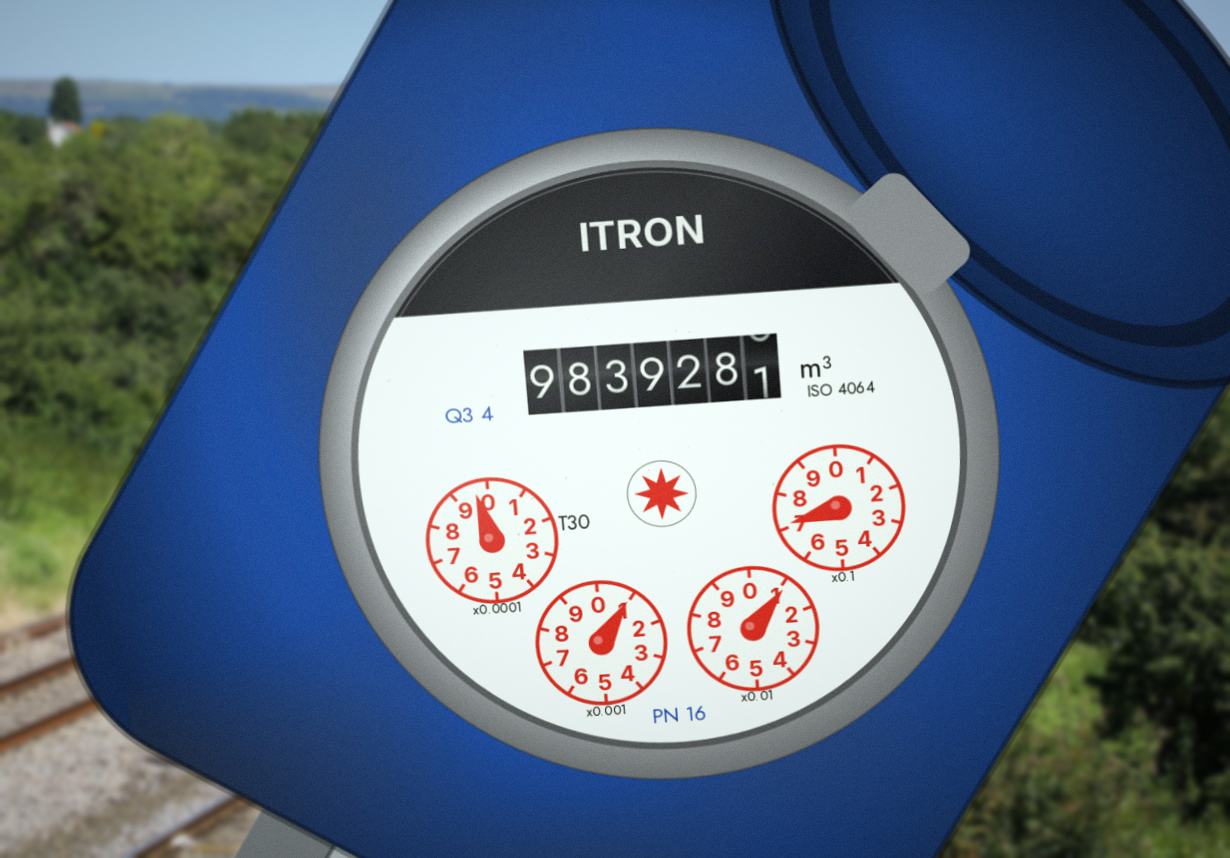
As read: 9839280.7109 m³
